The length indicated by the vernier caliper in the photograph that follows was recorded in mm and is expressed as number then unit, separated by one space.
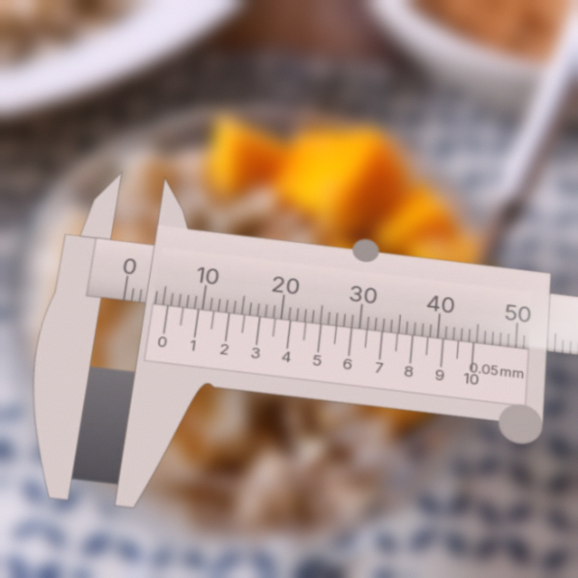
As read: 5.6 mm
